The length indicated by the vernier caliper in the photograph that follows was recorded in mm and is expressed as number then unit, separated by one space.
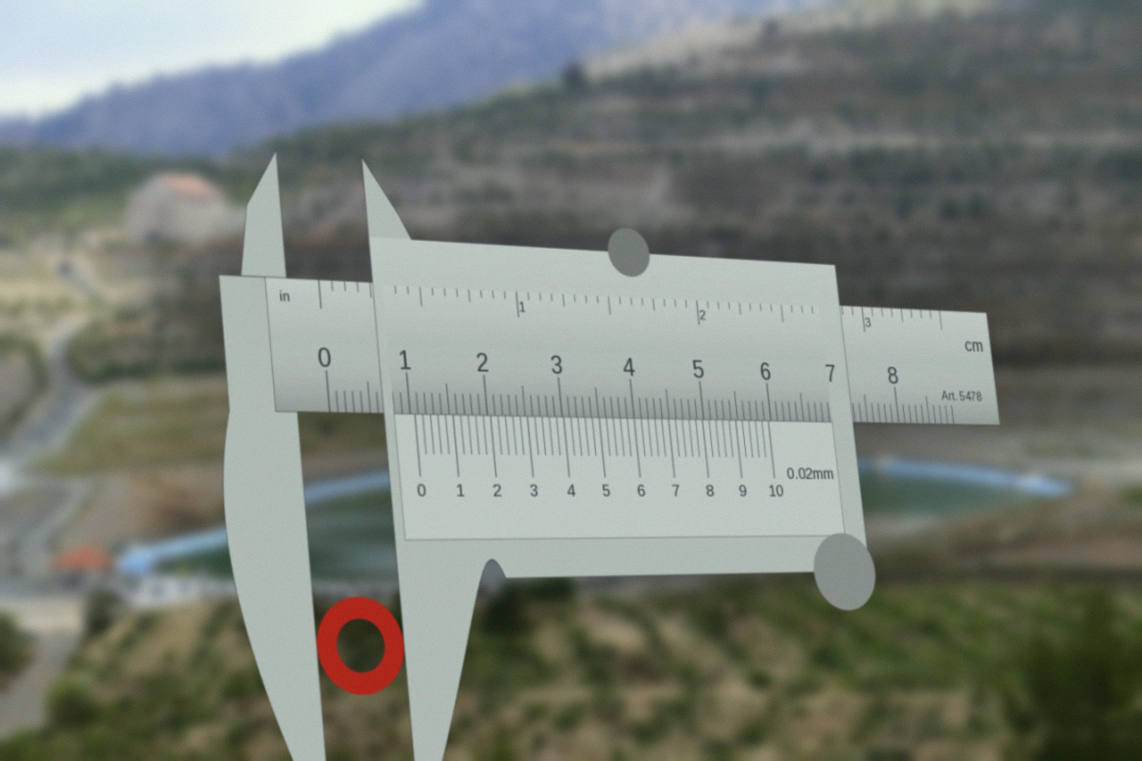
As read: 10.6 mm
